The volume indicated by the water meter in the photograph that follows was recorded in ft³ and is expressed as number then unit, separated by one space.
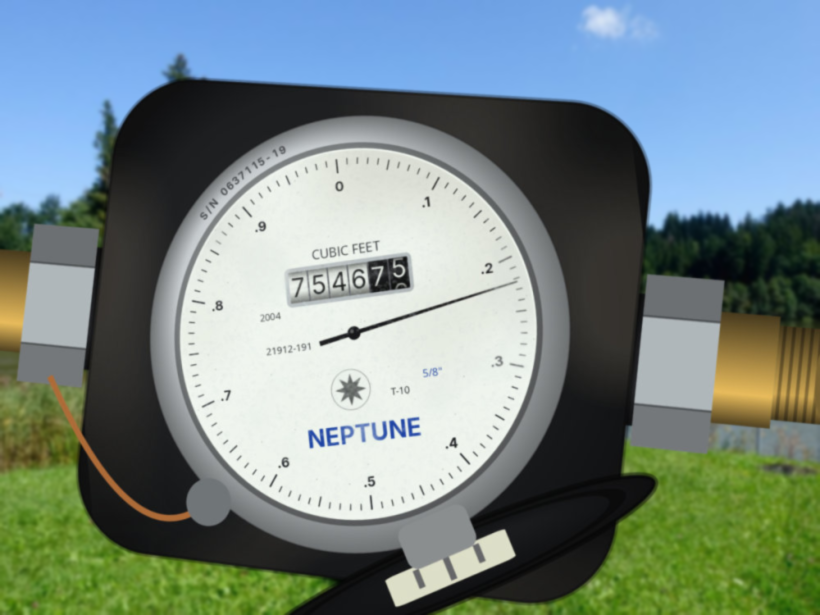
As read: 754675.22 ft³
